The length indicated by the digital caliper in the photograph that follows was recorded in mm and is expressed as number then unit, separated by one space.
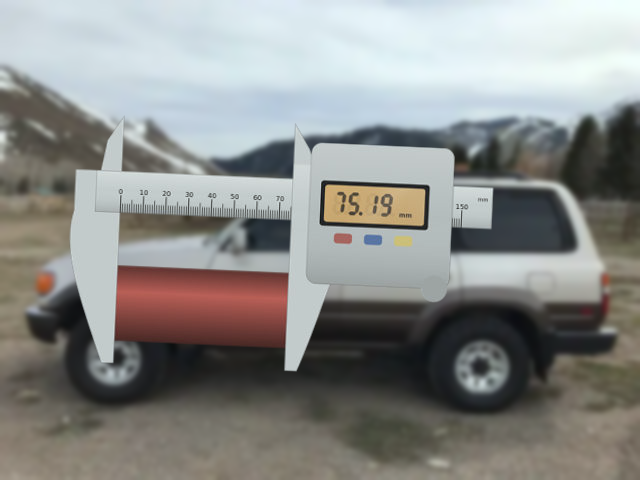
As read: 75.19 mm
